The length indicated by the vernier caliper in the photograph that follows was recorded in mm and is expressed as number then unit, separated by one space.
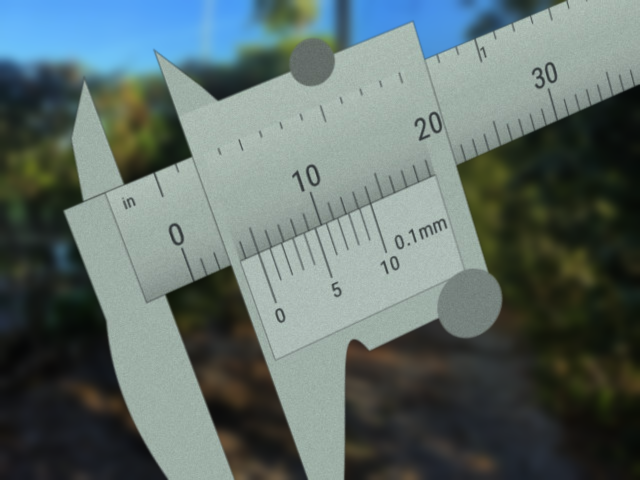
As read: 5.0 mm
